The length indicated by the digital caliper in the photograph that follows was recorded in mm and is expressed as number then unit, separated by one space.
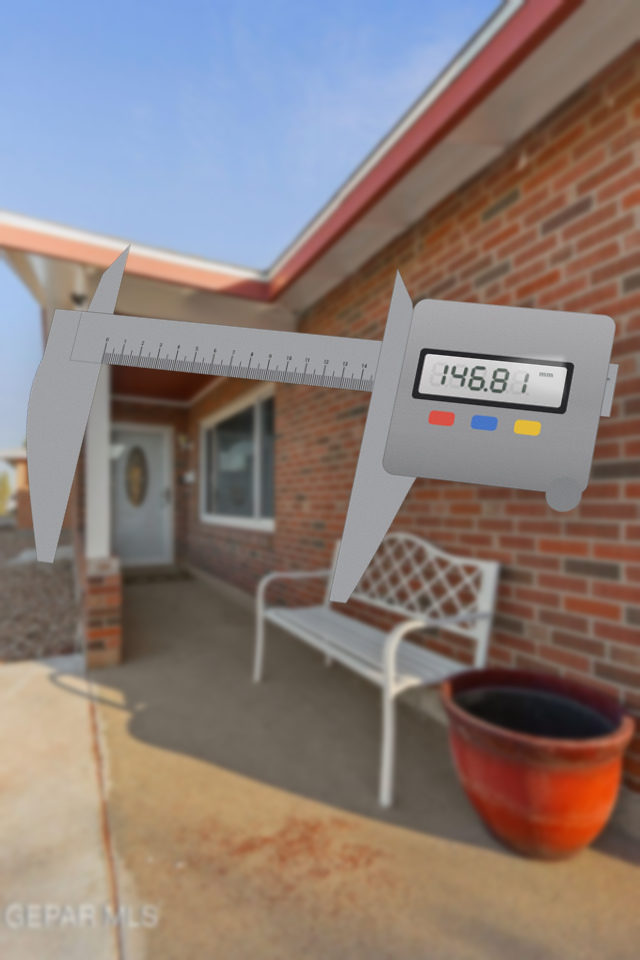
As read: 146.81 mm
